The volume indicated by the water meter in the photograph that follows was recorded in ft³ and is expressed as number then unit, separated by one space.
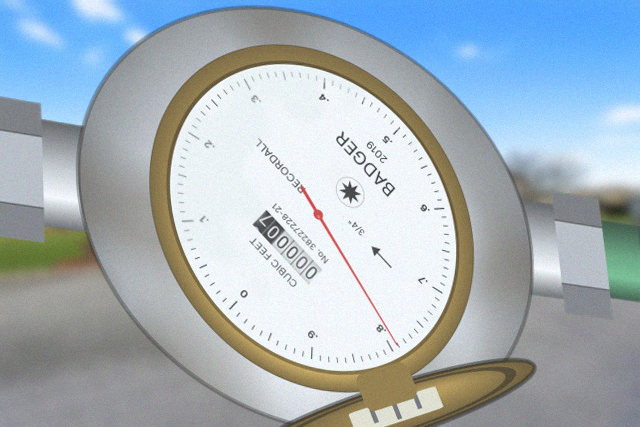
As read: 6.79 ft³
